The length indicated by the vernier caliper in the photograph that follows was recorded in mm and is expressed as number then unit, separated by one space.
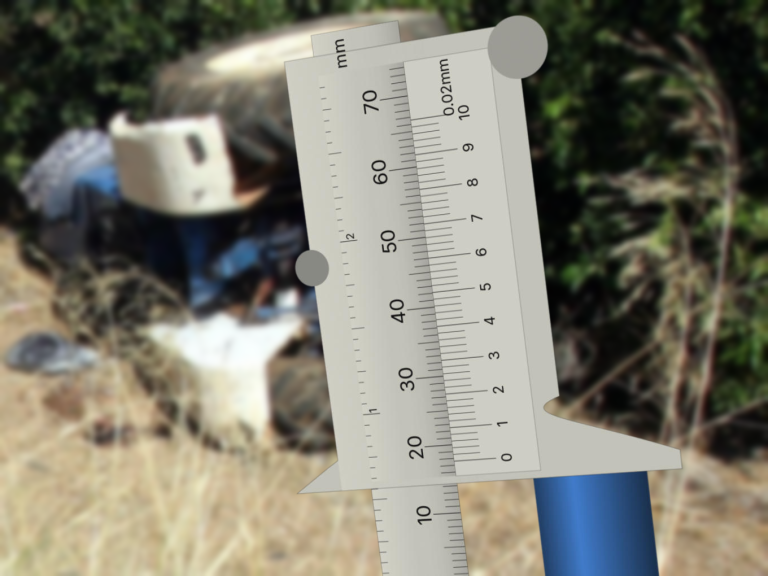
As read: 17.6 mm
